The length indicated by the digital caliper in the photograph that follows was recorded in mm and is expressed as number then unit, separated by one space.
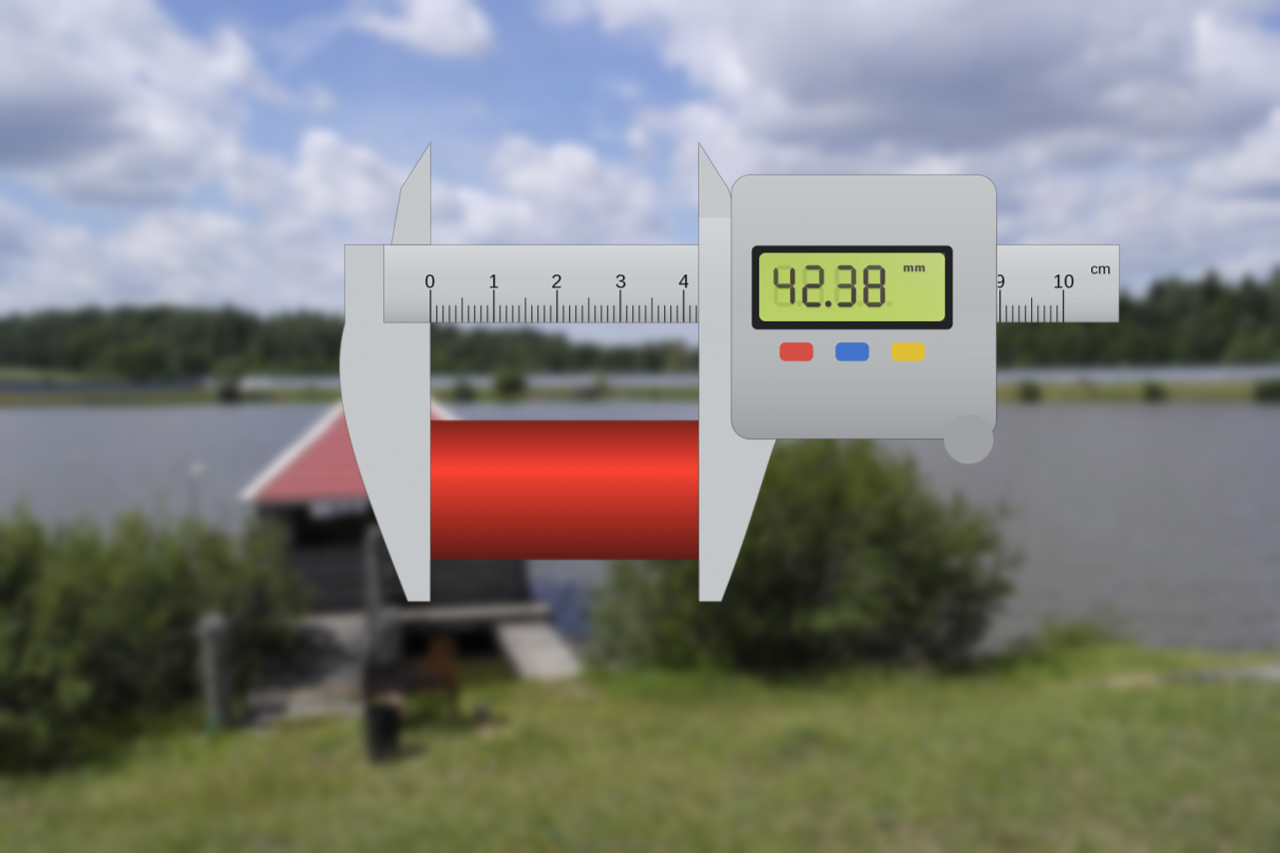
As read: 42.38 mm
